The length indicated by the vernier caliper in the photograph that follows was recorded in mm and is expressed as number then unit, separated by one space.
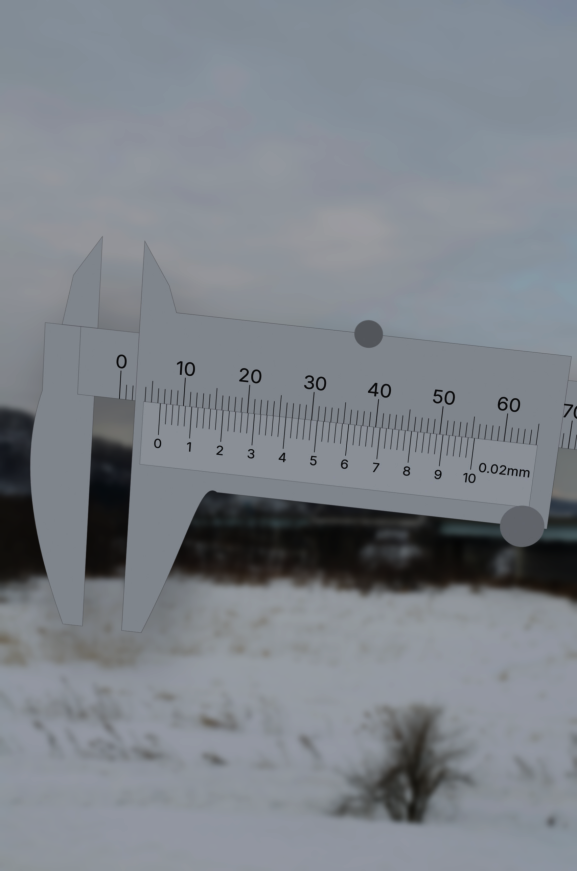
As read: 6.4 mm
